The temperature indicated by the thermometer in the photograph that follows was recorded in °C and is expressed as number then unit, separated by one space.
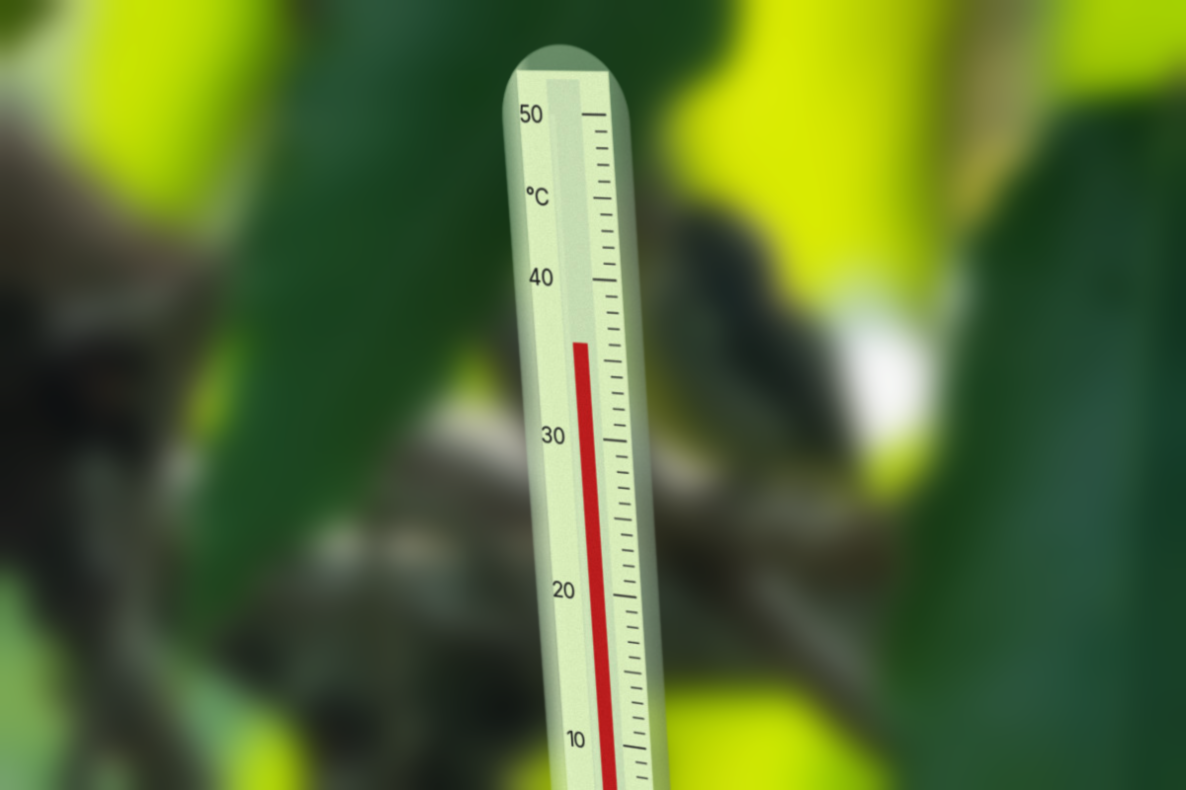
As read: 36 °C
